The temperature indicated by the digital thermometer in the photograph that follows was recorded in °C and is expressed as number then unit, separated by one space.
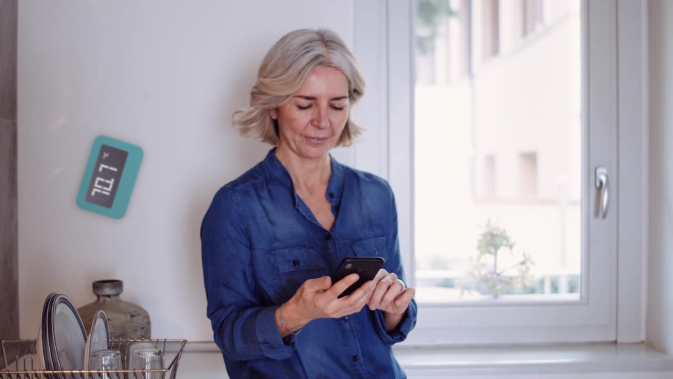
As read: 70.7 °C
